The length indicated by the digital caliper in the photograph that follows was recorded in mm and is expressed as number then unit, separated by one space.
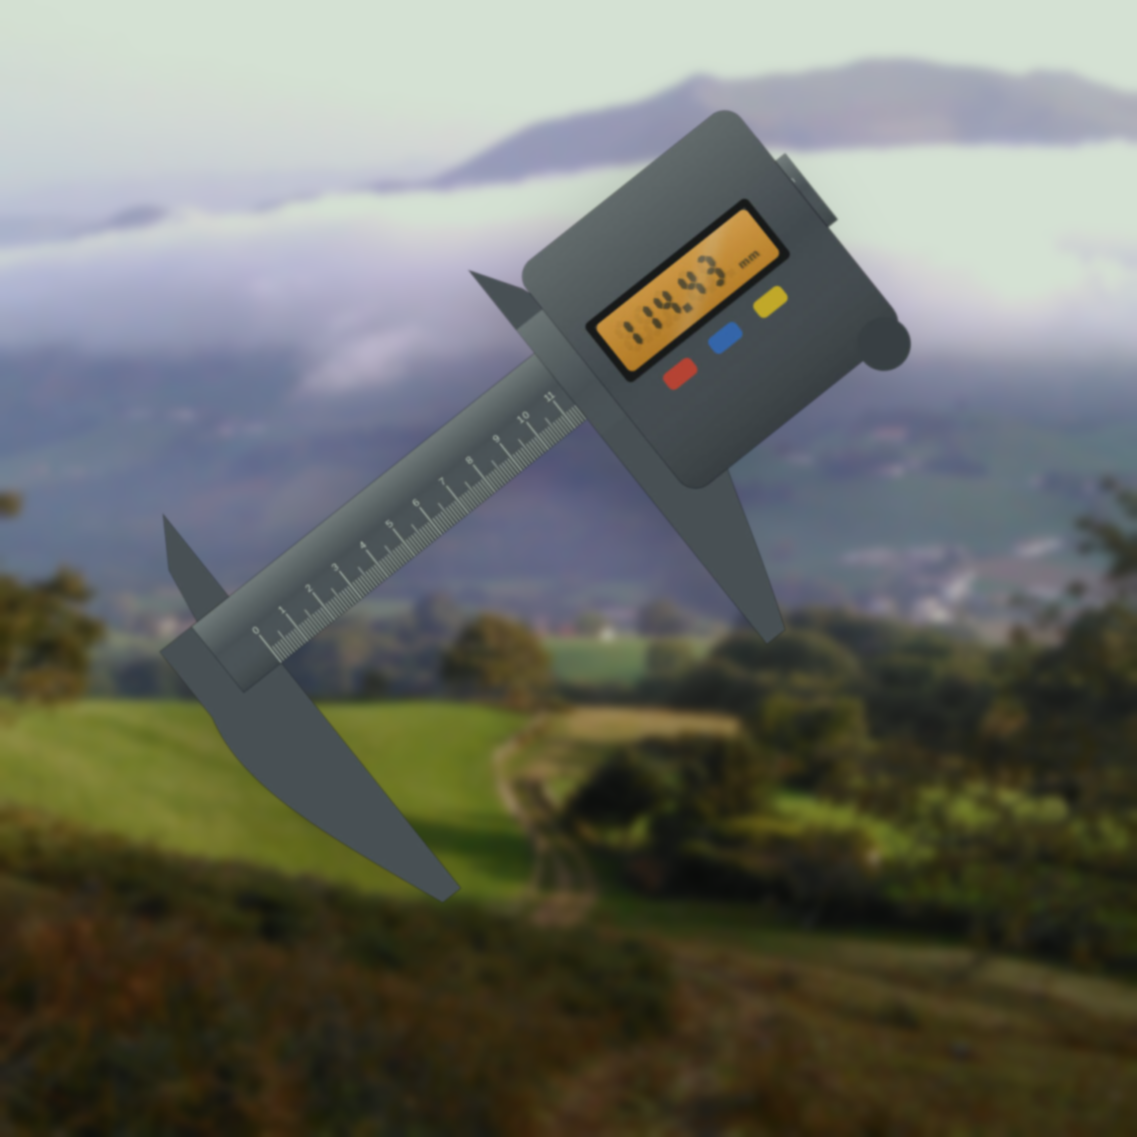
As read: 114.43 mm
